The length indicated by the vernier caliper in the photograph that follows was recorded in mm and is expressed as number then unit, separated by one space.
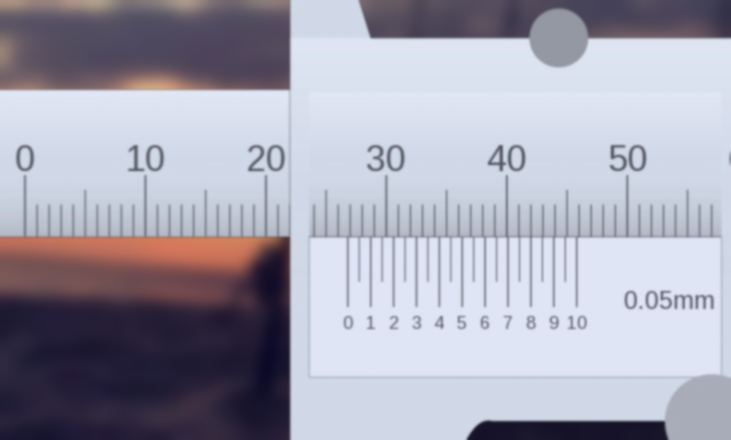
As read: 26.8 mm
